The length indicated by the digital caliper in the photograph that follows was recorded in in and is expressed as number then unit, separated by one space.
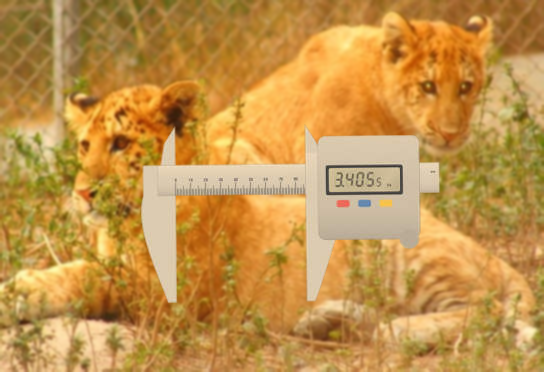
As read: 3.4055 in
